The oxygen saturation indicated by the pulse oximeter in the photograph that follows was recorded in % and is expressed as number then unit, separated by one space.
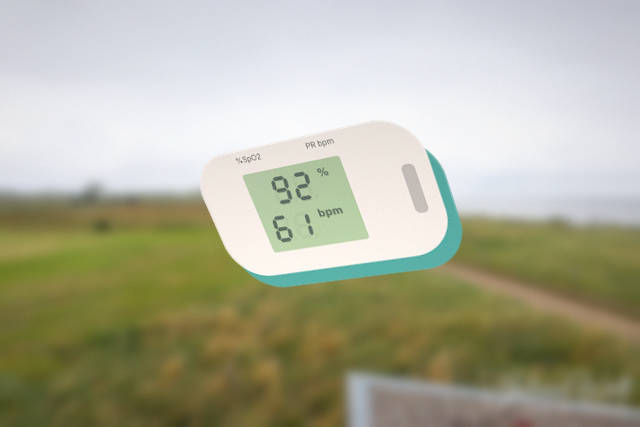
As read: 92 %
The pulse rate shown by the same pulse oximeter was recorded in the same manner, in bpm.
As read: 61 bpm
